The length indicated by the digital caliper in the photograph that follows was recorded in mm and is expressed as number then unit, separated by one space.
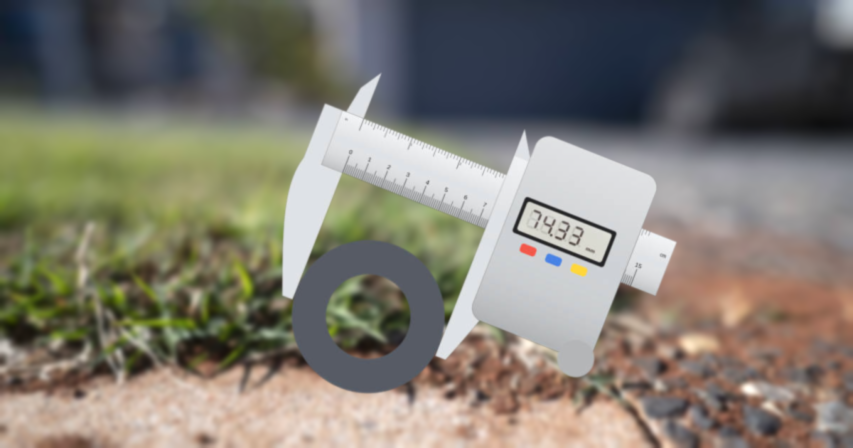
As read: 74.33 mm
